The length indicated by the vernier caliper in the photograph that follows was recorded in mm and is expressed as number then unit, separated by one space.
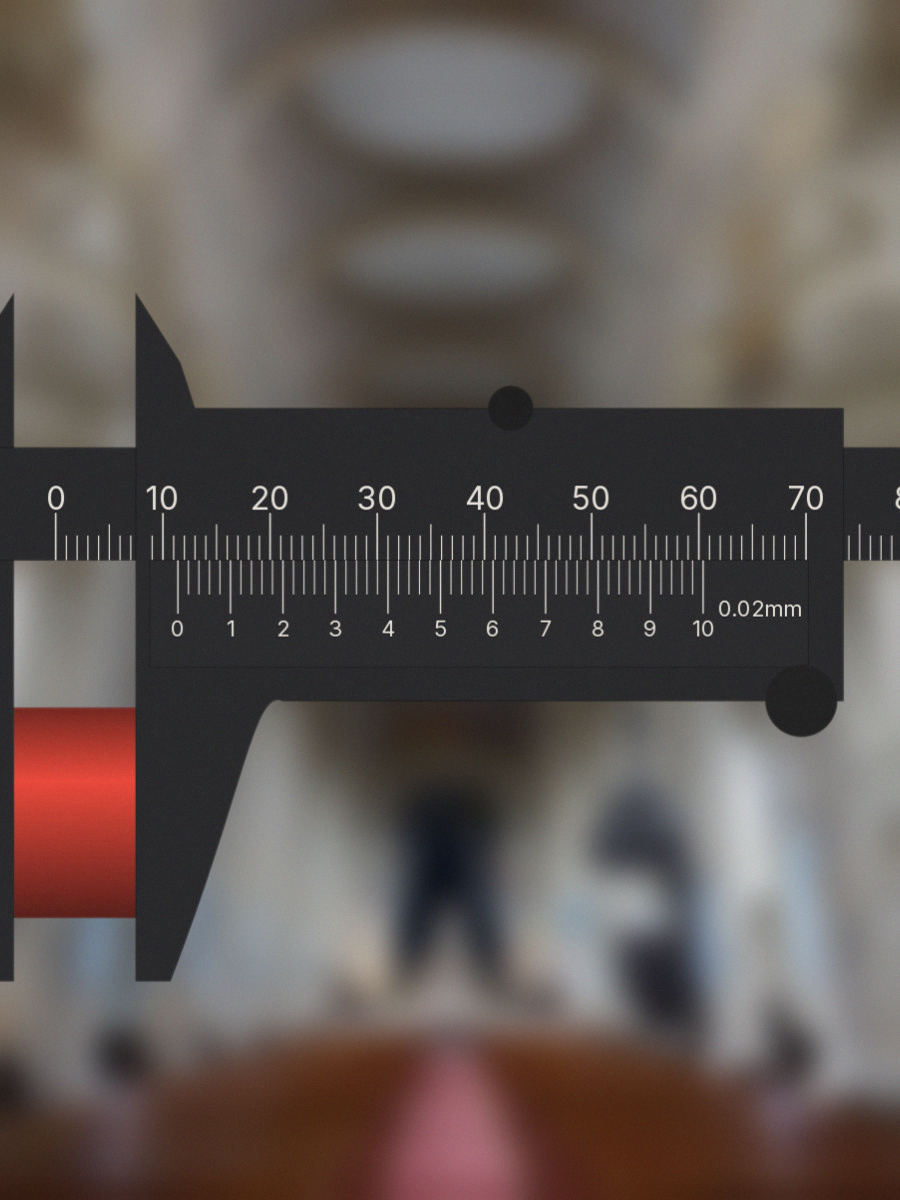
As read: 11.4 mm
